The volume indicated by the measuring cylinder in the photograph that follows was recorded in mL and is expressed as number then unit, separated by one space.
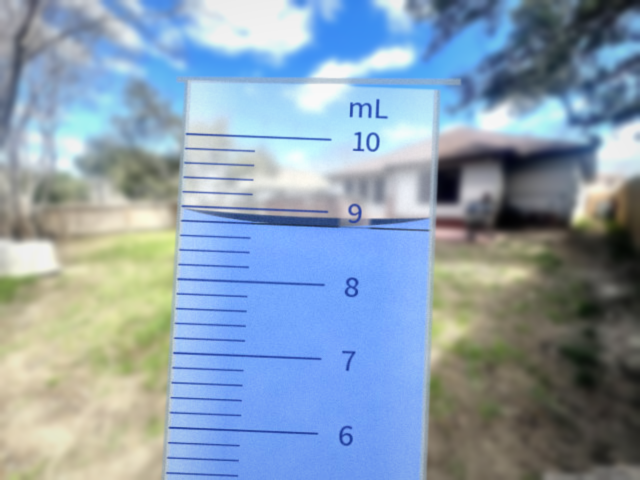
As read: 8.8 mL
